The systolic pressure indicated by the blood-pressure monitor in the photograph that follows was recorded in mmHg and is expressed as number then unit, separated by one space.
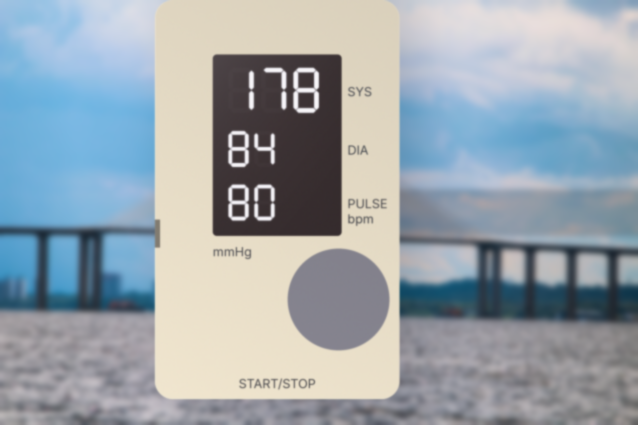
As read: 178 mmHg
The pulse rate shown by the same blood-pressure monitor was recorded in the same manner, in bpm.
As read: 80 bpm
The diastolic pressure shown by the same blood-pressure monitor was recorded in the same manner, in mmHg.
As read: 84 mmHg
